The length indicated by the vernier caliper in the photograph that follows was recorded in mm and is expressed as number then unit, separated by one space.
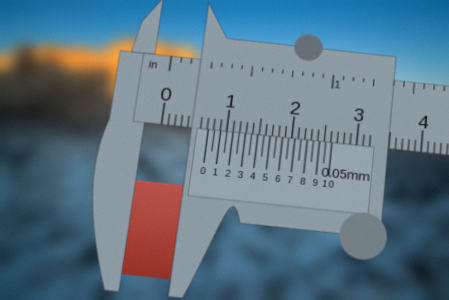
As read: 7.2 mm
